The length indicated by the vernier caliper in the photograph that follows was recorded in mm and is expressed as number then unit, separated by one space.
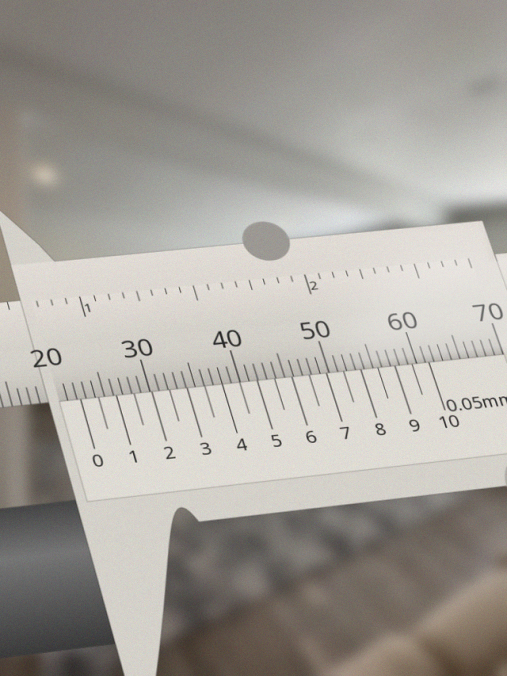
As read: 22.4 mm
